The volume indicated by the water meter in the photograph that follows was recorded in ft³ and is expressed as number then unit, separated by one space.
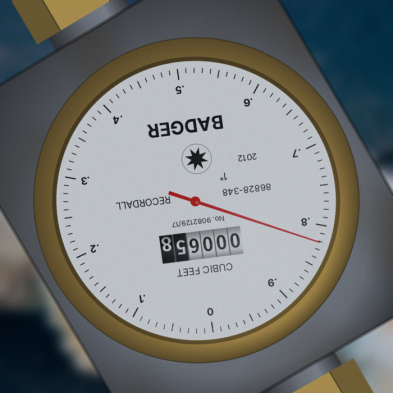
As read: 657.82 ft³
